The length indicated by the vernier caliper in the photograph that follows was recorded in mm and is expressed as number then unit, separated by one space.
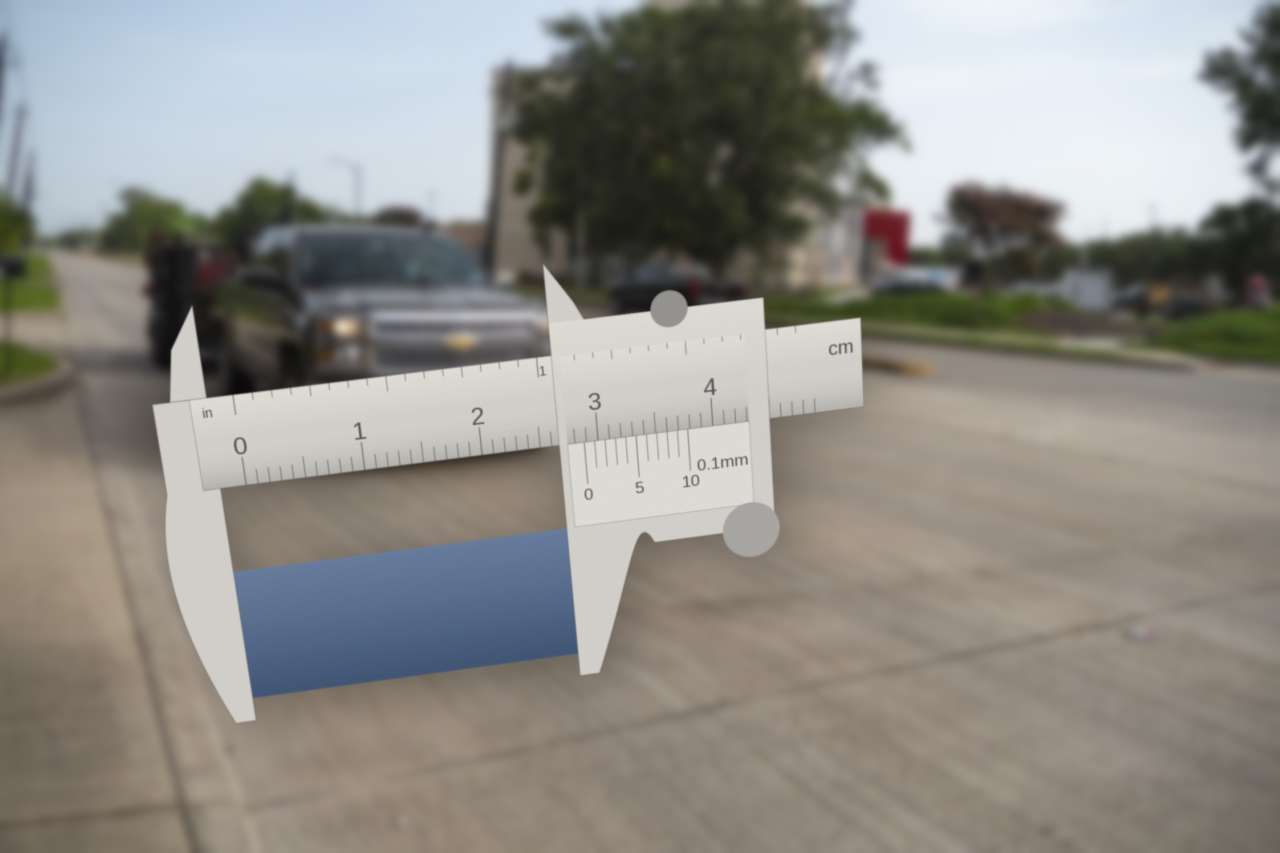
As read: 28.8 mm
